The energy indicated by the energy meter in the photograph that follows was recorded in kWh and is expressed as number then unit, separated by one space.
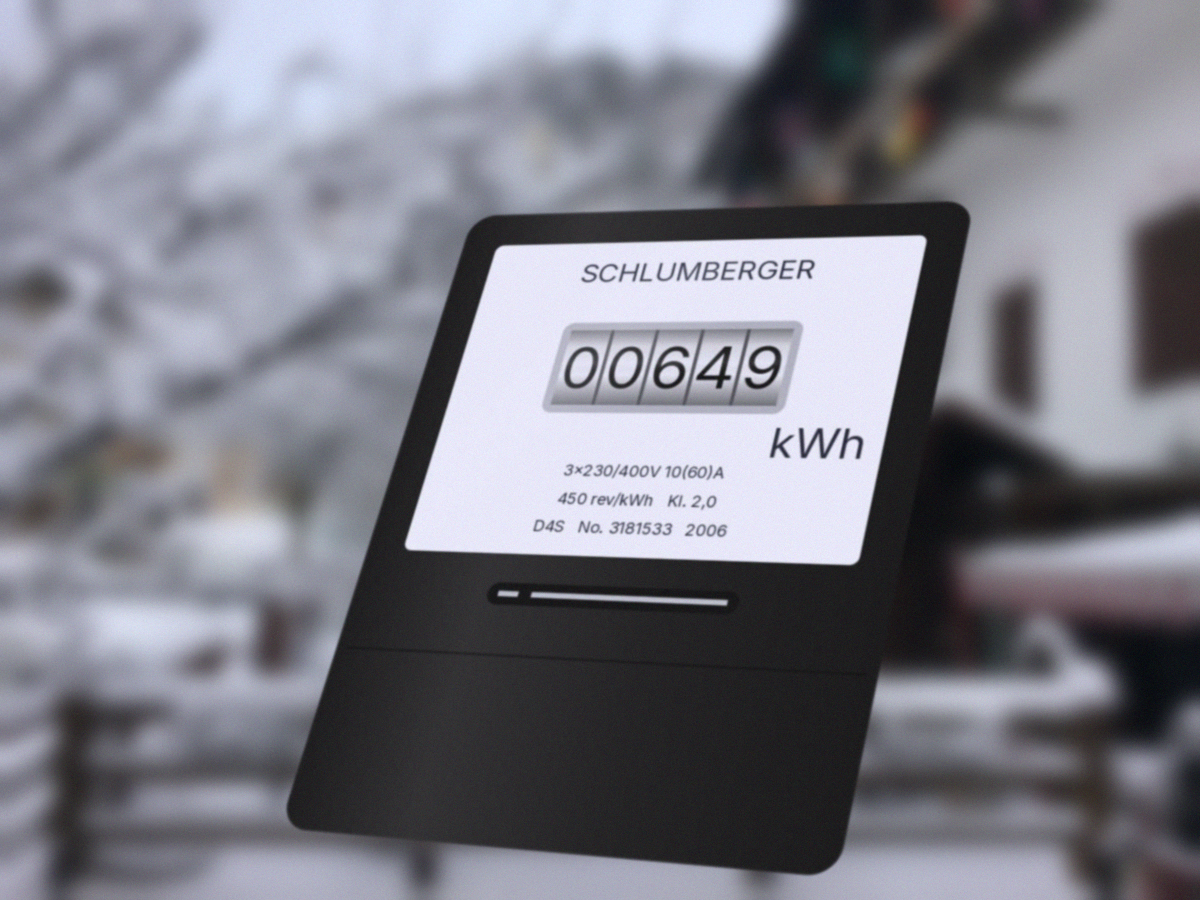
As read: 649 kWh
